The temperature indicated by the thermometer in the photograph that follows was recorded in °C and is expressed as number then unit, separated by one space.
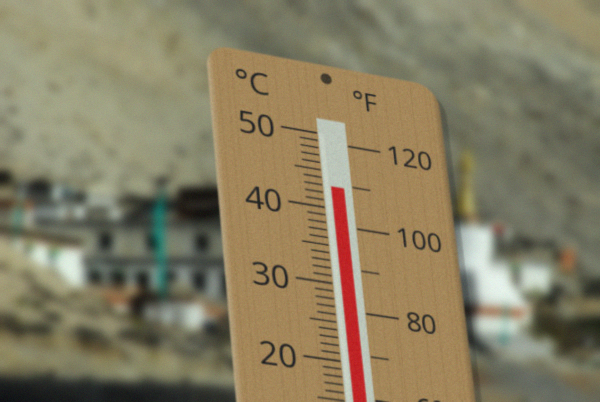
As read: 43 °C
